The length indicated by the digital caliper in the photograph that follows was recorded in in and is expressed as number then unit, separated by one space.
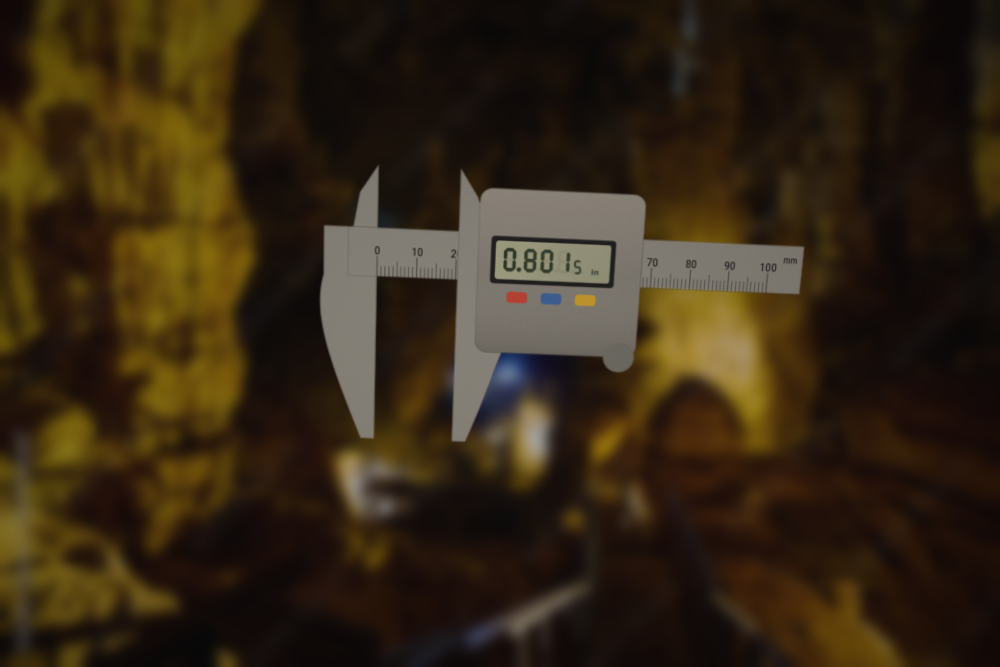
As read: 0.8015 in
